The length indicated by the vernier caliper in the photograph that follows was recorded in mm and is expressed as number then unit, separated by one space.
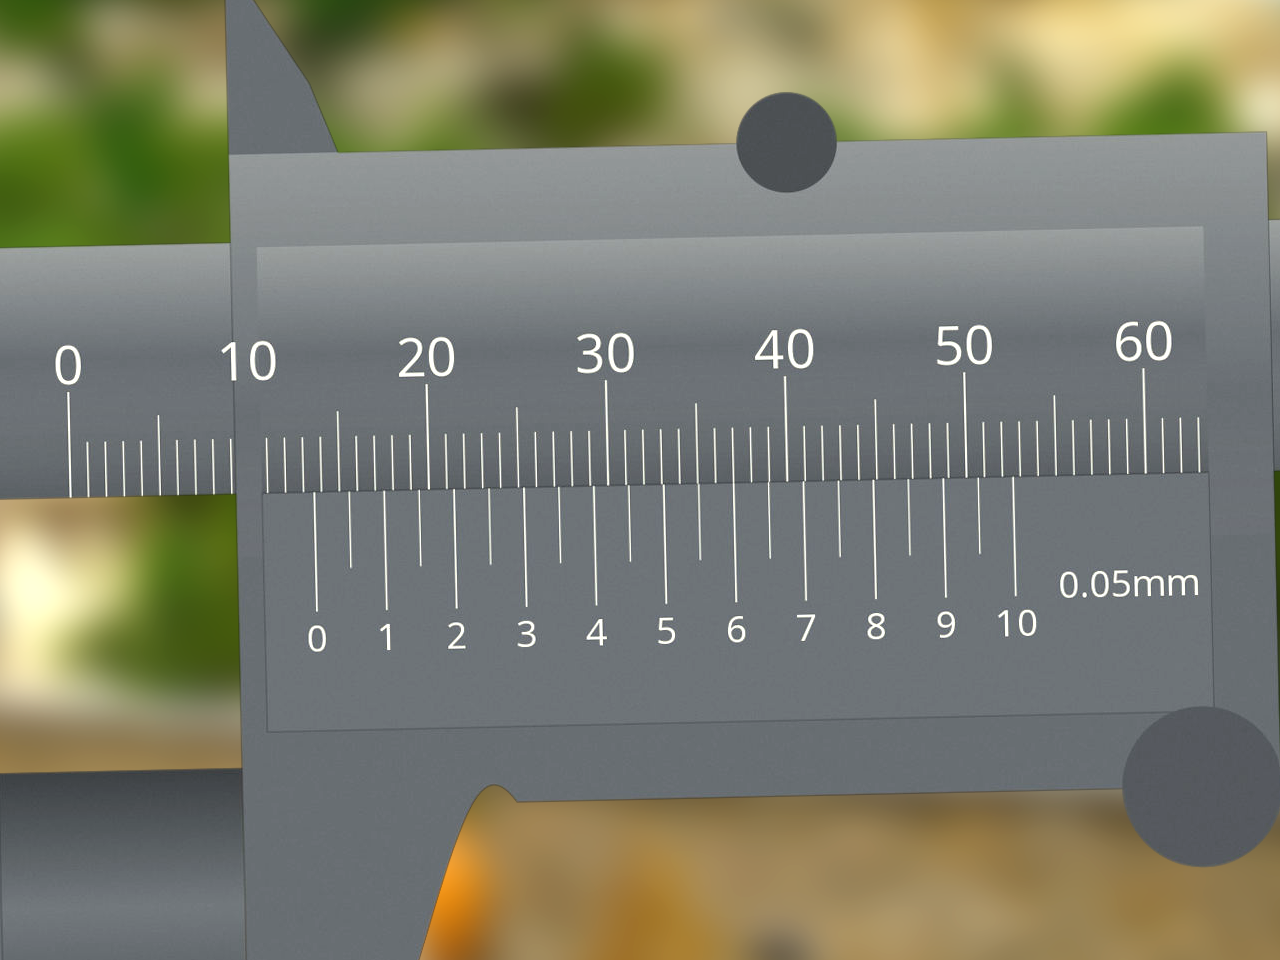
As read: 13.6 mm
